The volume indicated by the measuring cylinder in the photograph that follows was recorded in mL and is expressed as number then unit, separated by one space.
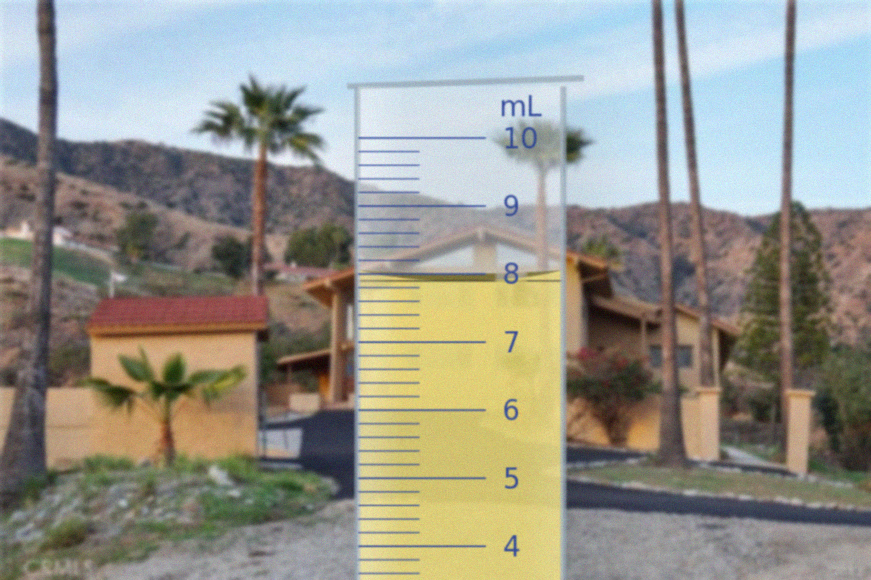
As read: 7.9 mL
